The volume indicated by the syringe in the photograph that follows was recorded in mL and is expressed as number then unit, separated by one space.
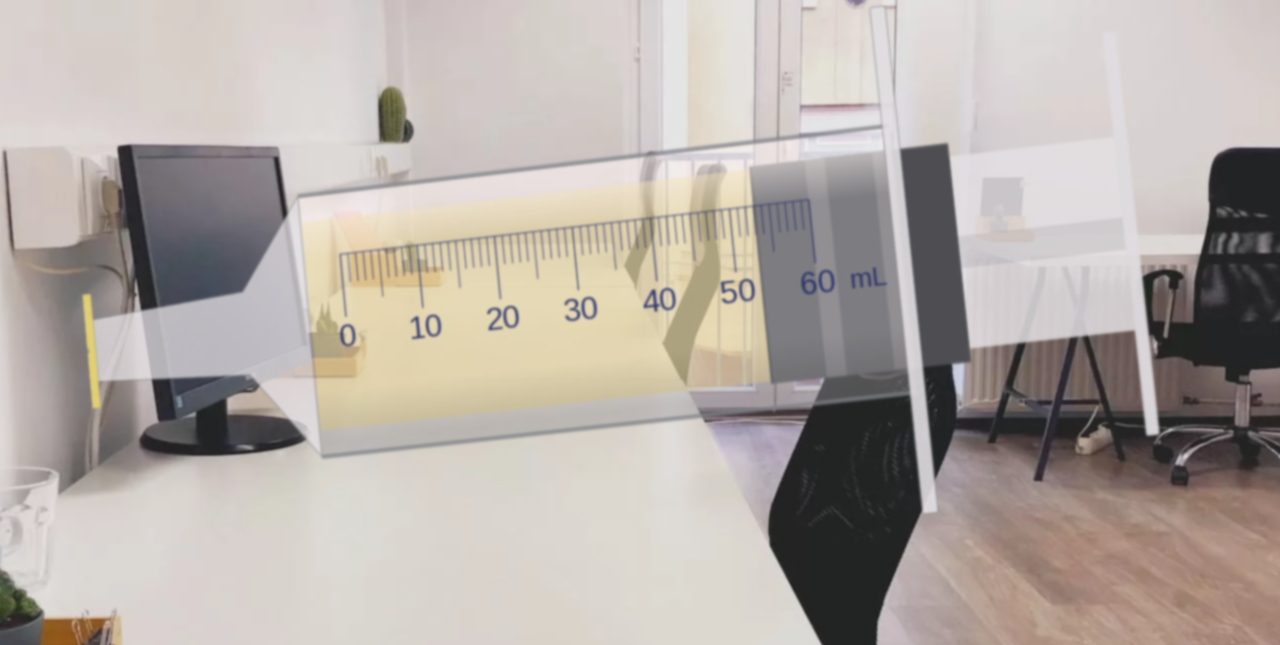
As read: 53 mL
